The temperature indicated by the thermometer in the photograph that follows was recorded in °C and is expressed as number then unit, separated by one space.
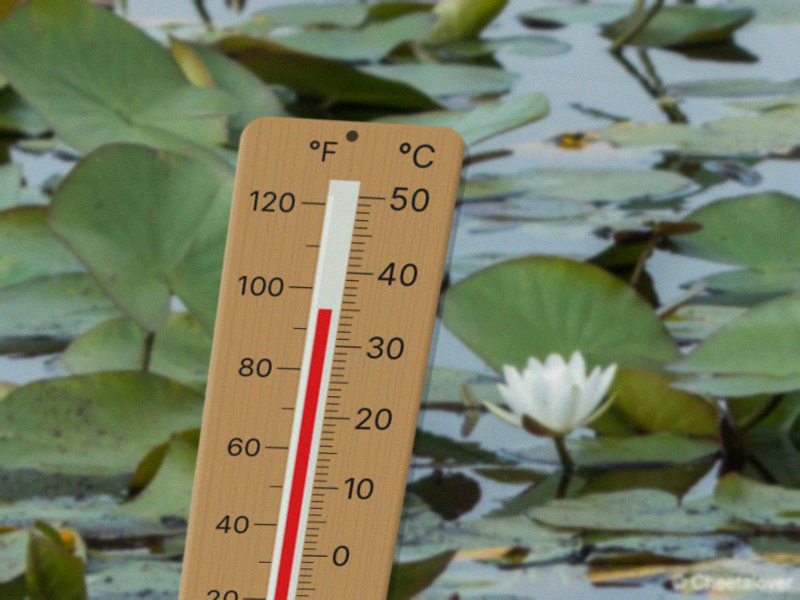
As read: 35 °C
